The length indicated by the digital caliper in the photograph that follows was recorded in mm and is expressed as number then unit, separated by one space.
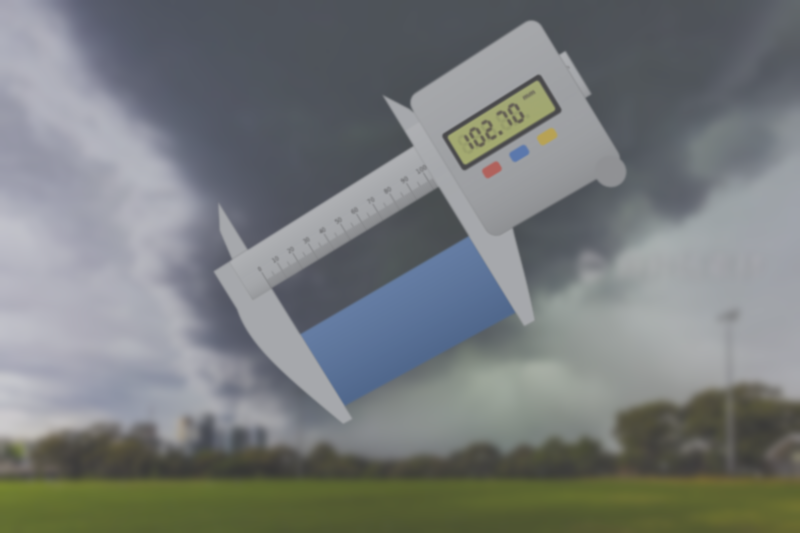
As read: 102.70 mm
